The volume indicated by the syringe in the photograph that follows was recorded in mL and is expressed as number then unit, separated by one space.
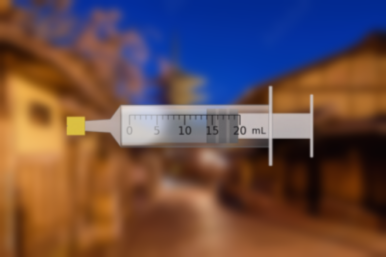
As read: 14 mL
